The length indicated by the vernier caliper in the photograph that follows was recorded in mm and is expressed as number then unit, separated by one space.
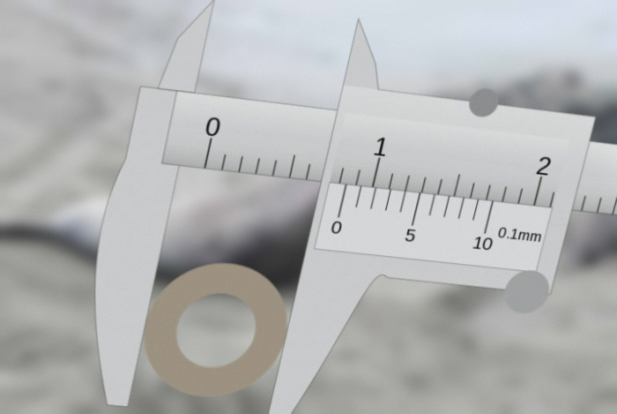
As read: 8.4 mm
